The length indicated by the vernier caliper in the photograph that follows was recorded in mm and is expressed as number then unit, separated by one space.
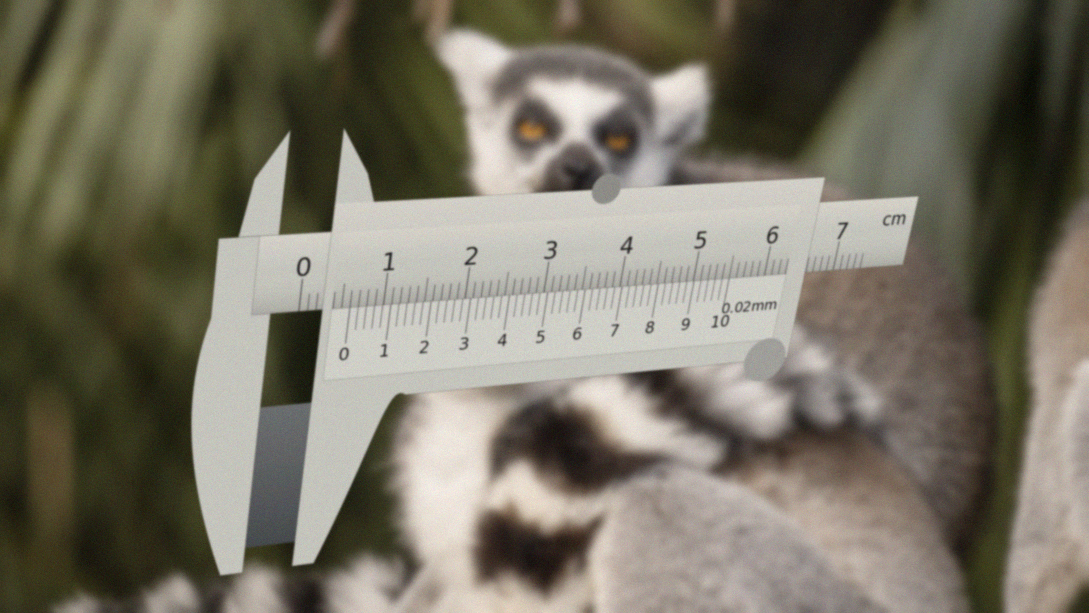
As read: 6.0 mm
